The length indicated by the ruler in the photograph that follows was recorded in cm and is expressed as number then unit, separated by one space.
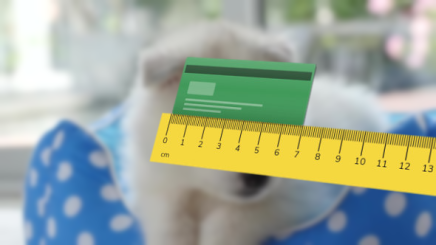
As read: 7 cm
